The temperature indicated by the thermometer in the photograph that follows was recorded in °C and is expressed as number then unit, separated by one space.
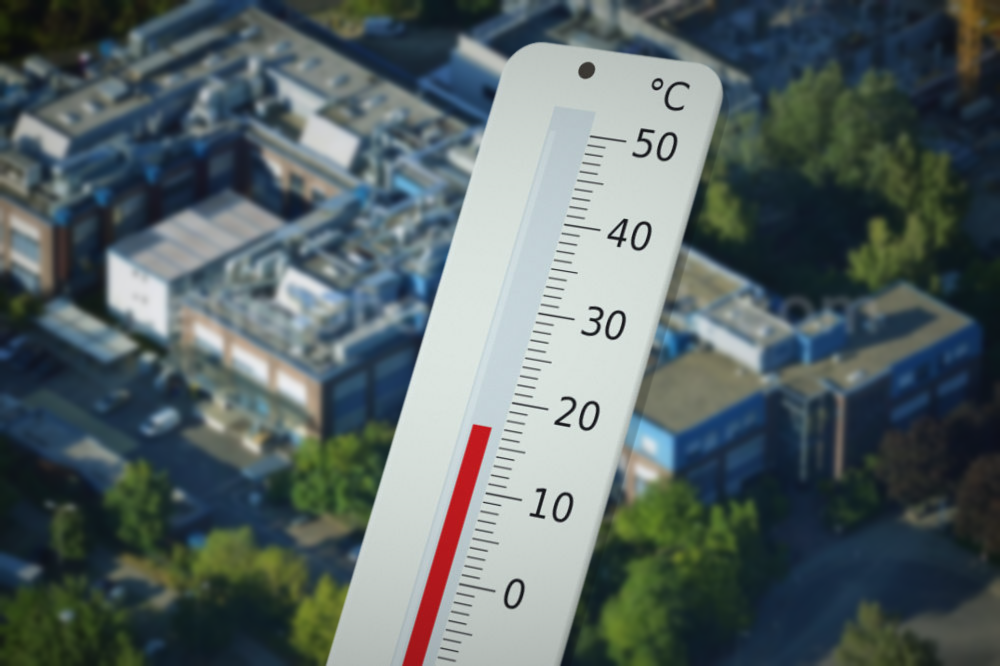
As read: 17 °C
